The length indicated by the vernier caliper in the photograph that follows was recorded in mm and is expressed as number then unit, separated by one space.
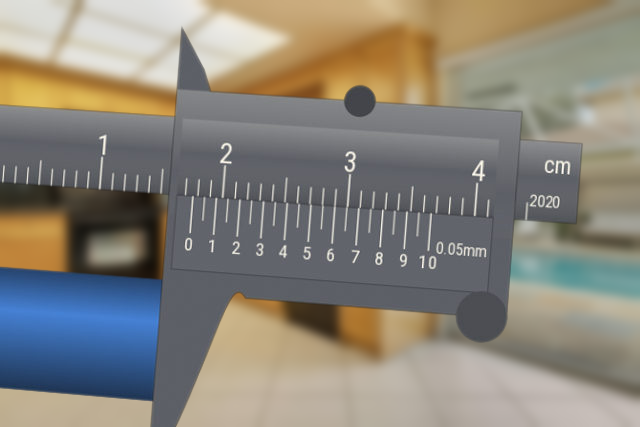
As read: 17.6 mm
